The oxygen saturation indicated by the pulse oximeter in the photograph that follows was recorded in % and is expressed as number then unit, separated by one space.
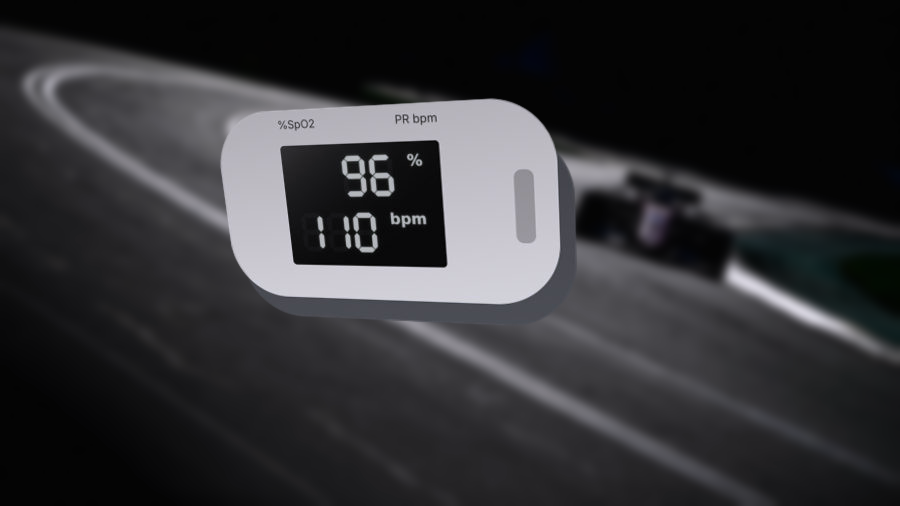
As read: 96 %
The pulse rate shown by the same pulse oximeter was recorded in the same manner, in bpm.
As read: 110 bpm
